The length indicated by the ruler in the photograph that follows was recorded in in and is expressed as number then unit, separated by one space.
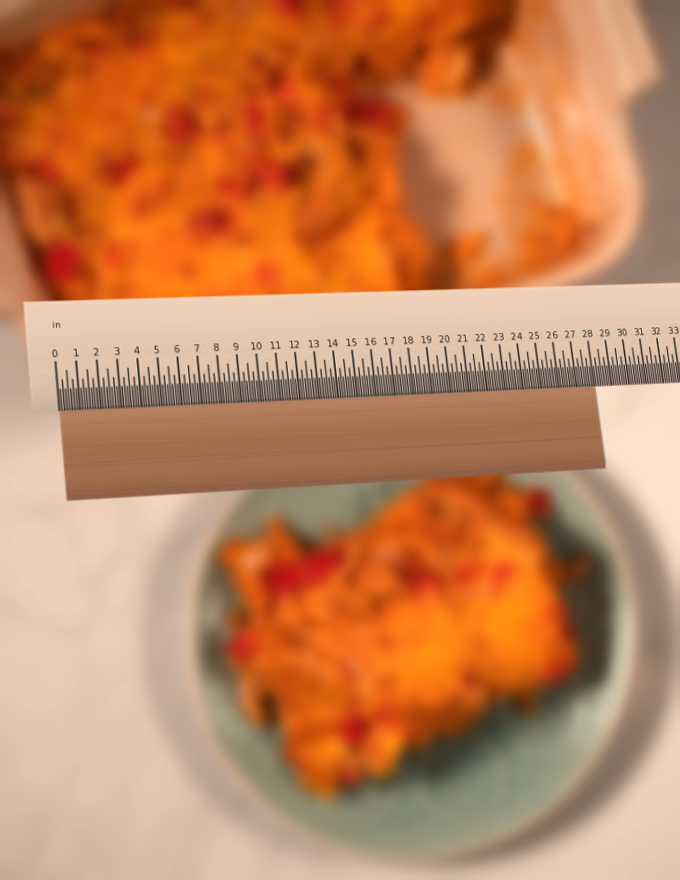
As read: 28 in
